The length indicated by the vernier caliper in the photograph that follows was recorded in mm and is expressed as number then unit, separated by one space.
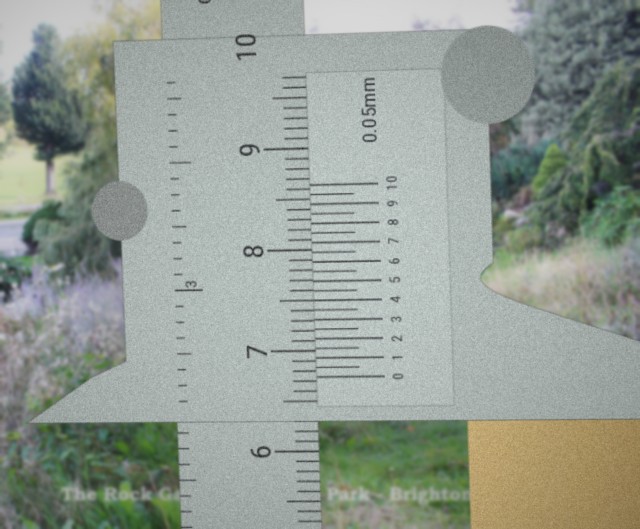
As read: 67.4 mm
